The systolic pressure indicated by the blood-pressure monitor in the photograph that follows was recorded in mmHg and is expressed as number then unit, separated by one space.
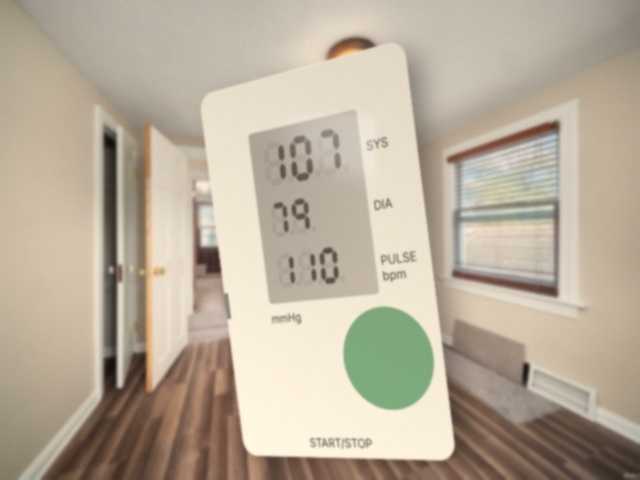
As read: 107 mmHg
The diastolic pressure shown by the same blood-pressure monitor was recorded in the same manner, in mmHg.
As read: 79 mmHg
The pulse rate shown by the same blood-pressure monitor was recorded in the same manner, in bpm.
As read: 110 bpm
